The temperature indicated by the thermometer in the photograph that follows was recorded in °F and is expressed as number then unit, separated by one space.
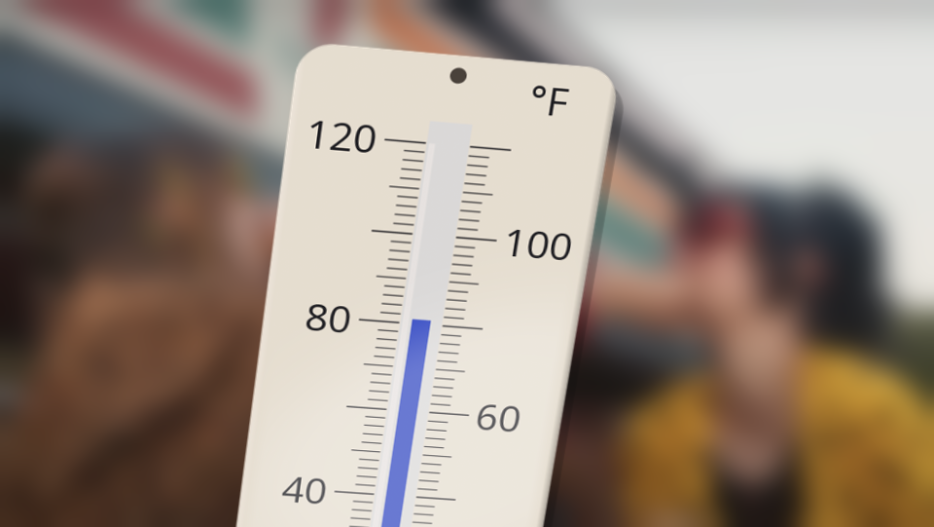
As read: 81 °F
